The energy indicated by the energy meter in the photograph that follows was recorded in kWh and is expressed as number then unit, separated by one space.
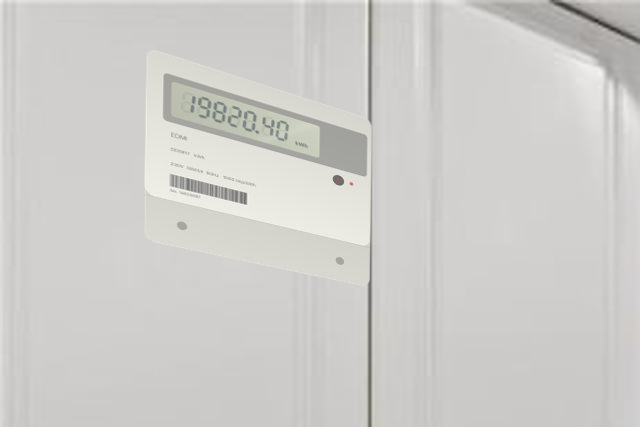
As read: 19820.40 kWh
